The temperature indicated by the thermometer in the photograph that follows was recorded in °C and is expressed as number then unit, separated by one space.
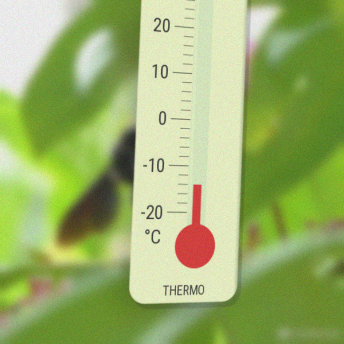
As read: -14 °C
